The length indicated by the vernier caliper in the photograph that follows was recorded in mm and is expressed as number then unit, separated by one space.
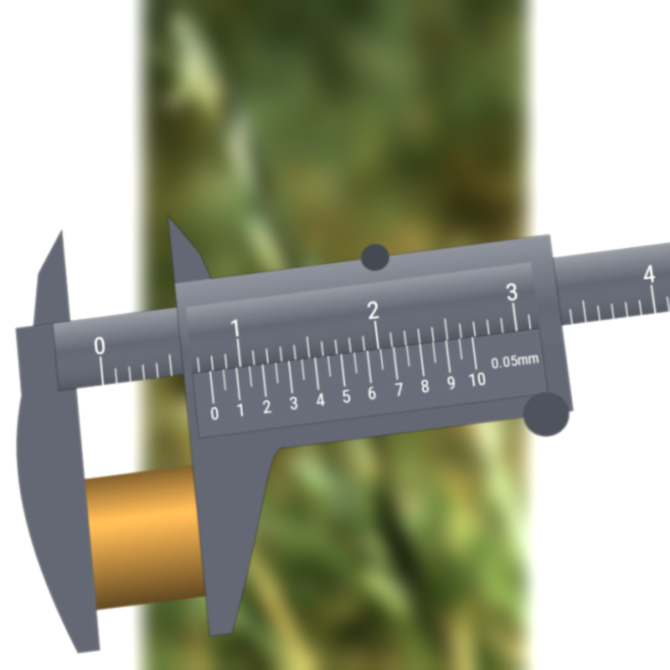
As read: 7.8 mm
